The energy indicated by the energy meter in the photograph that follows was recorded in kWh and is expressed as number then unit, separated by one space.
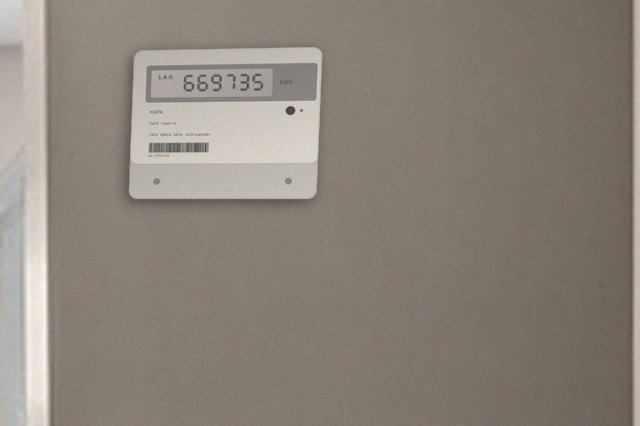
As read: 669735 kWh
